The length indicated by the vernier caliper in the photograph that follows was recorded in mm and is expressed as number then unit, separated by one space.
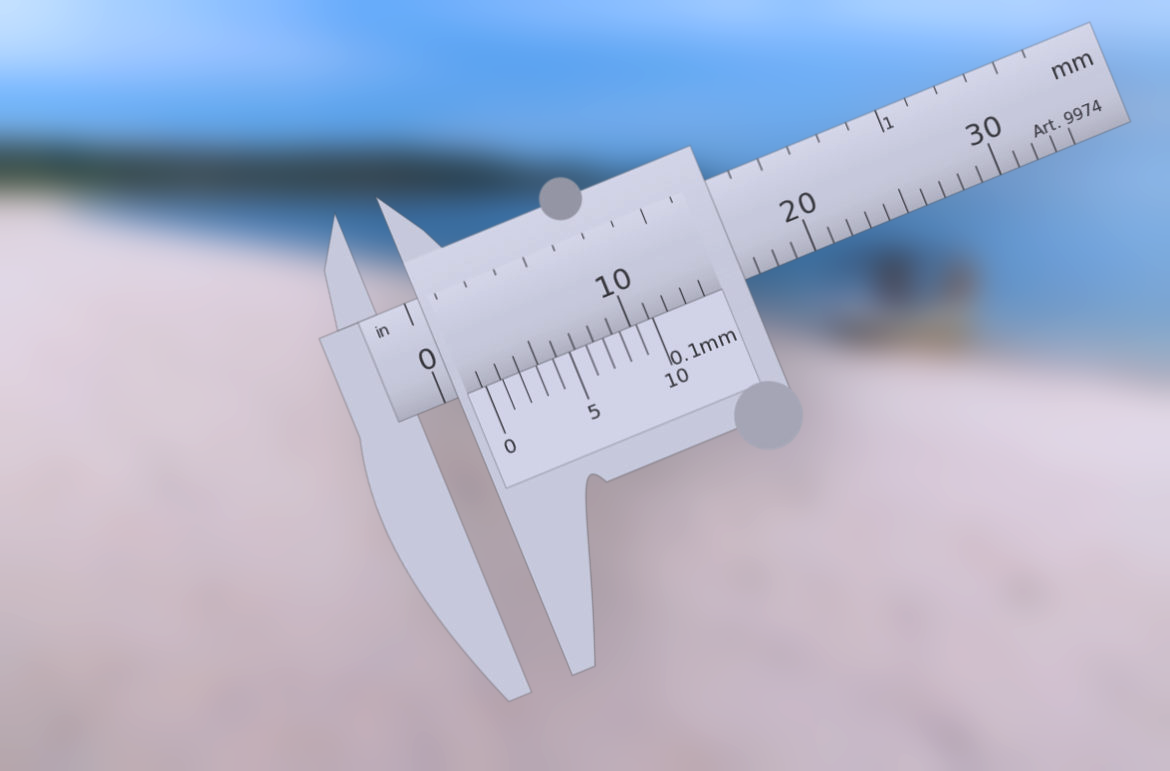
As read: 2.2 mm
